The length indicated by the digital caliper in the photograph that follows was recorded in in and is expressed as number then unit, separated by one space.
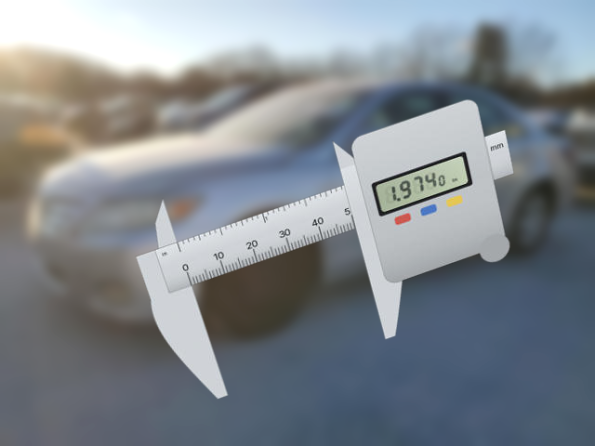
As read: 1.9740 in
